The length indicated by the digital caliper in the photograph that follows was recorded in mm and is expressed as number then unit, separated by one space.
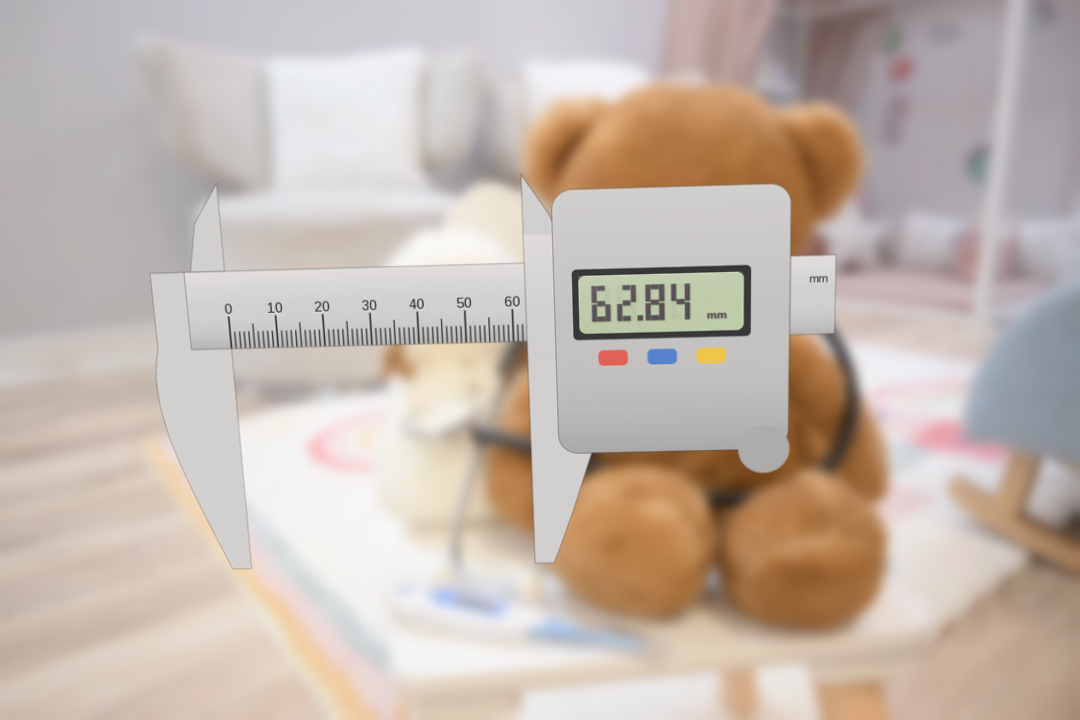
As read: 62.84 mm
